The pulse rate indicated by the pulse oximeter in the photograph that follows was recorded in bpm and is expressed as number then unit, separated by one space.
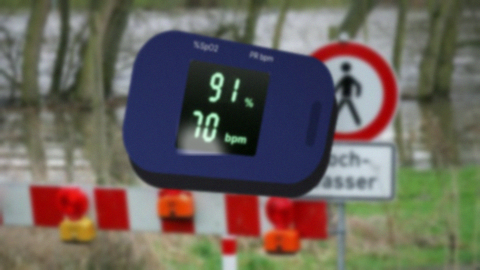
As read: 70 bpm
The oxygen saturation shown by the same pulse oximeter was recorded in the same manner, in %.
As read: 91 %
